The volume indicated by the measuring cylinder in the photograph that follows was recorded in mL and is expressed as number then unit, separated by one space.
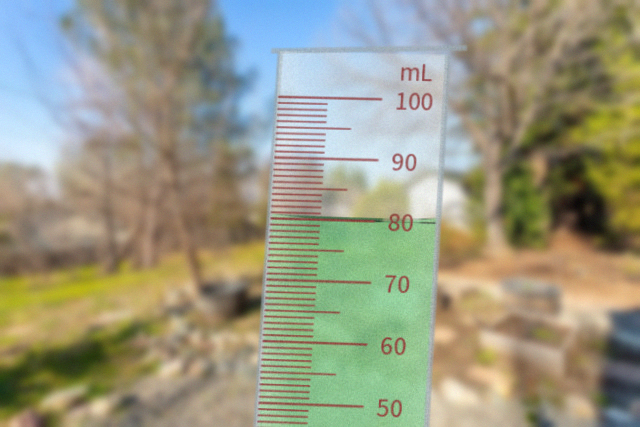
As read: 80 mL
